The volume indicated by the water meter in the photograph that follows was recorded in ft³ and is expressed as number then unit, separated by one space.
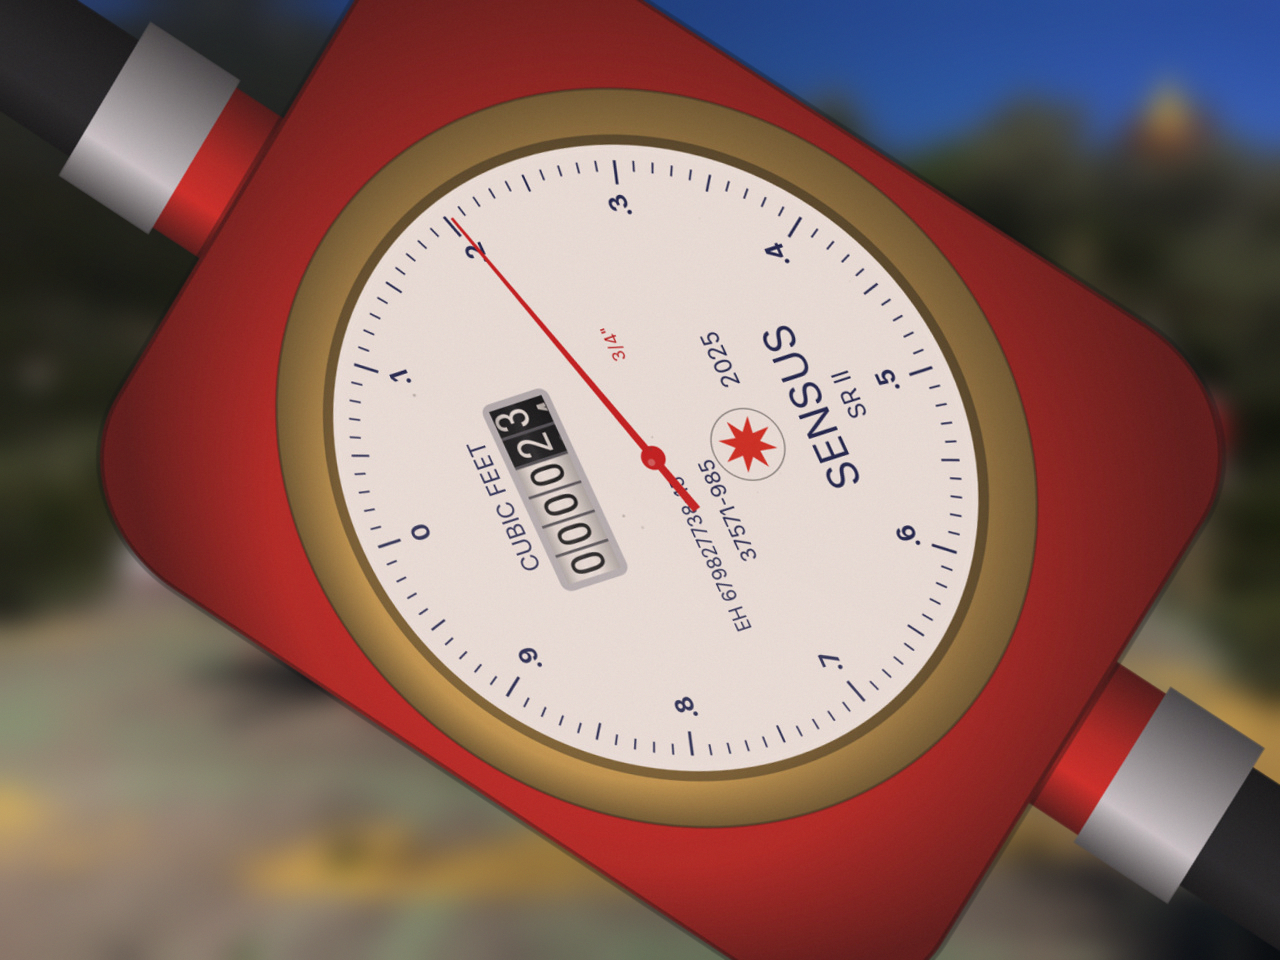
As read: 23.20 ft³
